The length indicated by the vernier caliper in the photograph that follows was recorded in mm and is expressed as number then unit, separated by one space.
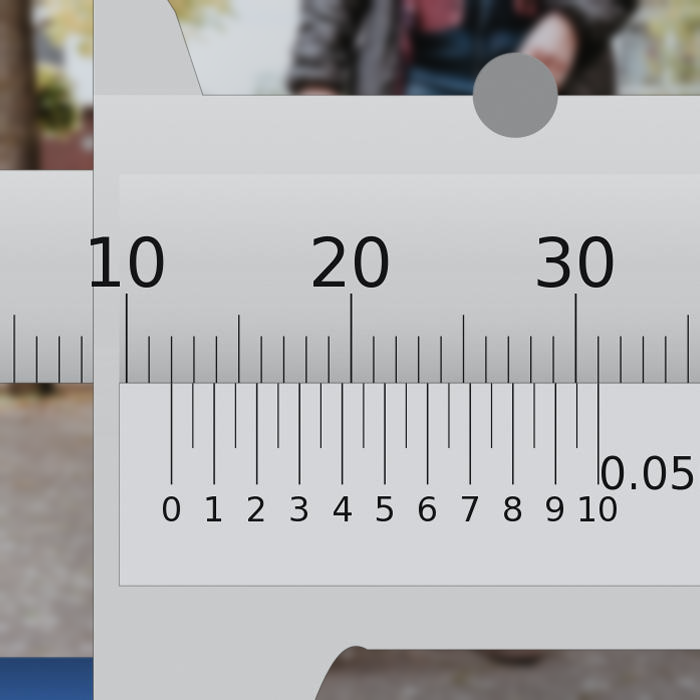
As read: 12.0 mm
